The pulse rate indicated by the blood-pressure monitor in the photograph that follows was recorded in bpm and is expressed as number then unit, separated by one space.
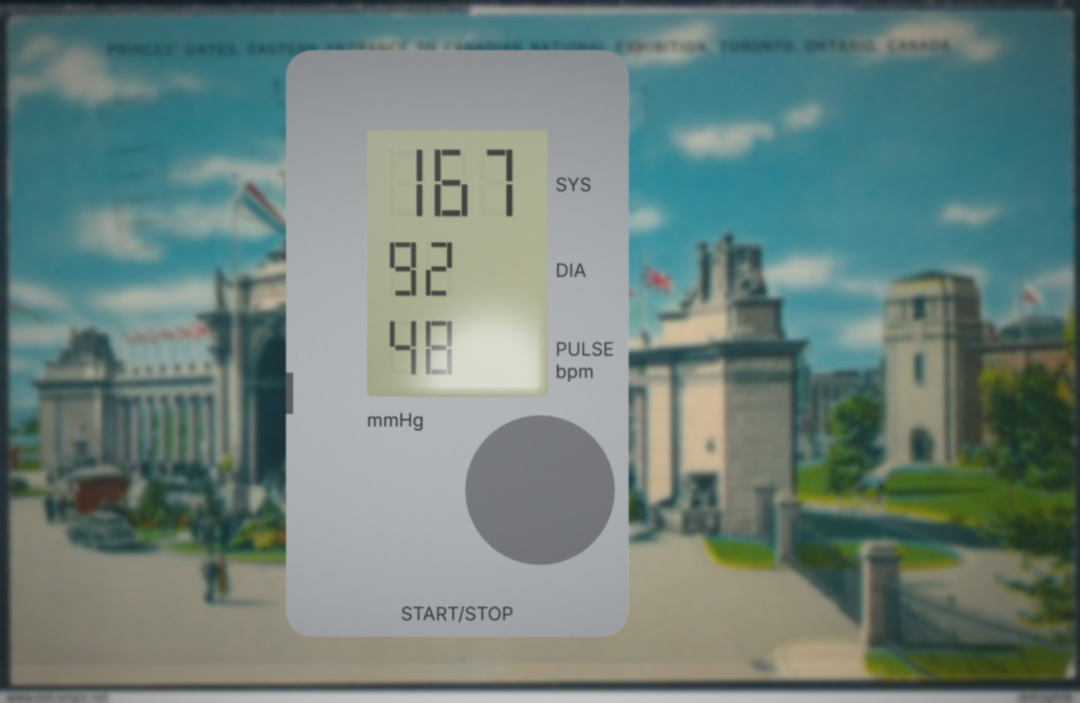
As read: 48 bpm
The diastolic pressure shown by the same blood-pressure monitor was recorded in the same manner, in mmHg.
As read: 92 mmHg
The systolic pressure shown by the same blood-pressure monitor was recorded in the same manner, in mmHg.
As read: 167 mmHg
